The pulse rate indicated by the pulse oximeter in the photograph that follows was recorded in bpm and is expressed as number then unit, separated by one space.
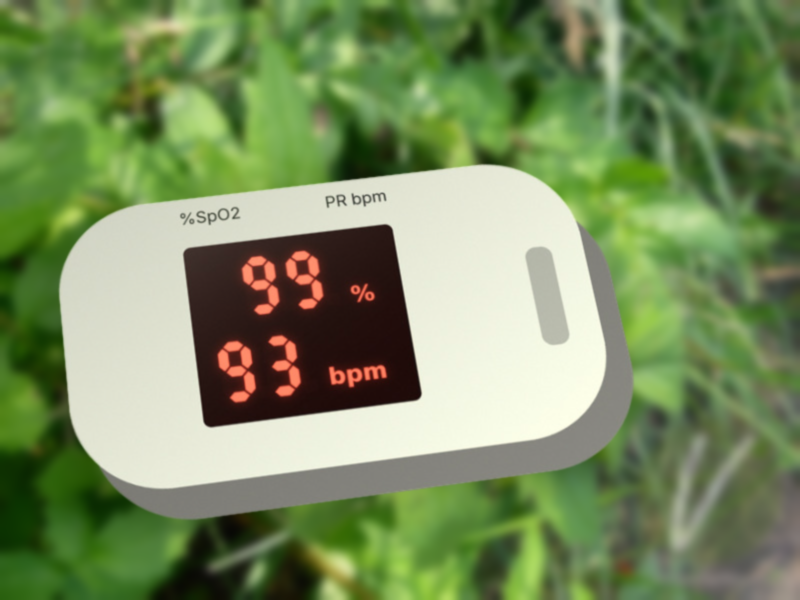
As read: 93 bpm
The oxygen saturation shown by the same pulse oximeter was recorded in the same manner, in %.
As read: 99 %
